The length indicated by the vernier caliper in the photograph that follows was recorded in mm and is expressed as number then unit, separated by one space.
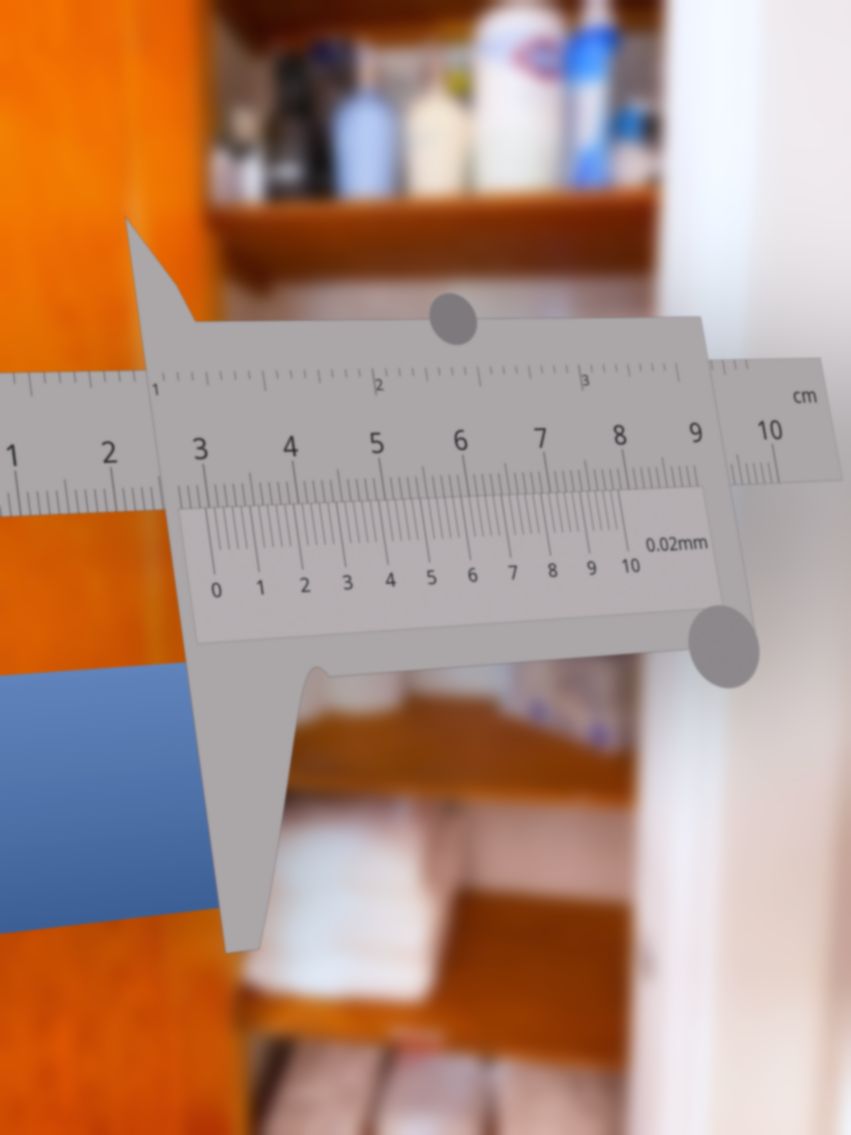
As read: 29.6 mm
